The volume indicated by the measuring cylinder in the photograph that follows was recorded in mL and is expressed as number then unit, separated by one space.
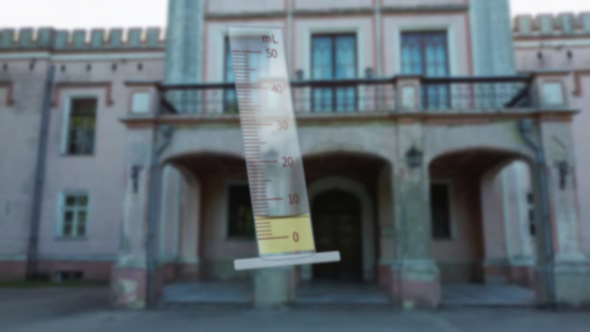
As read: 5 mL
